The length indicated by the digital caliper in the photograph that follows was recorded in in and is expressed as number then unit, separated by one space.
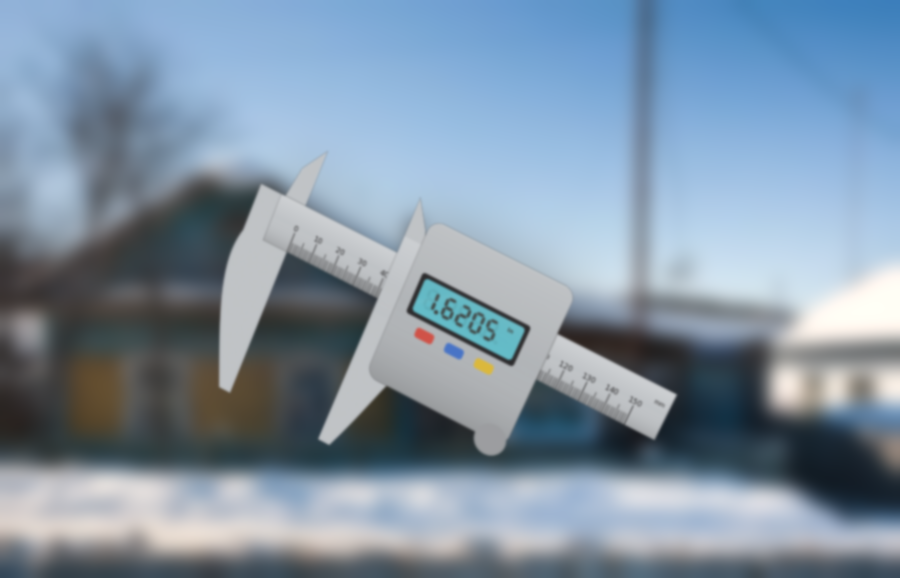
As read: 1.6205 in
